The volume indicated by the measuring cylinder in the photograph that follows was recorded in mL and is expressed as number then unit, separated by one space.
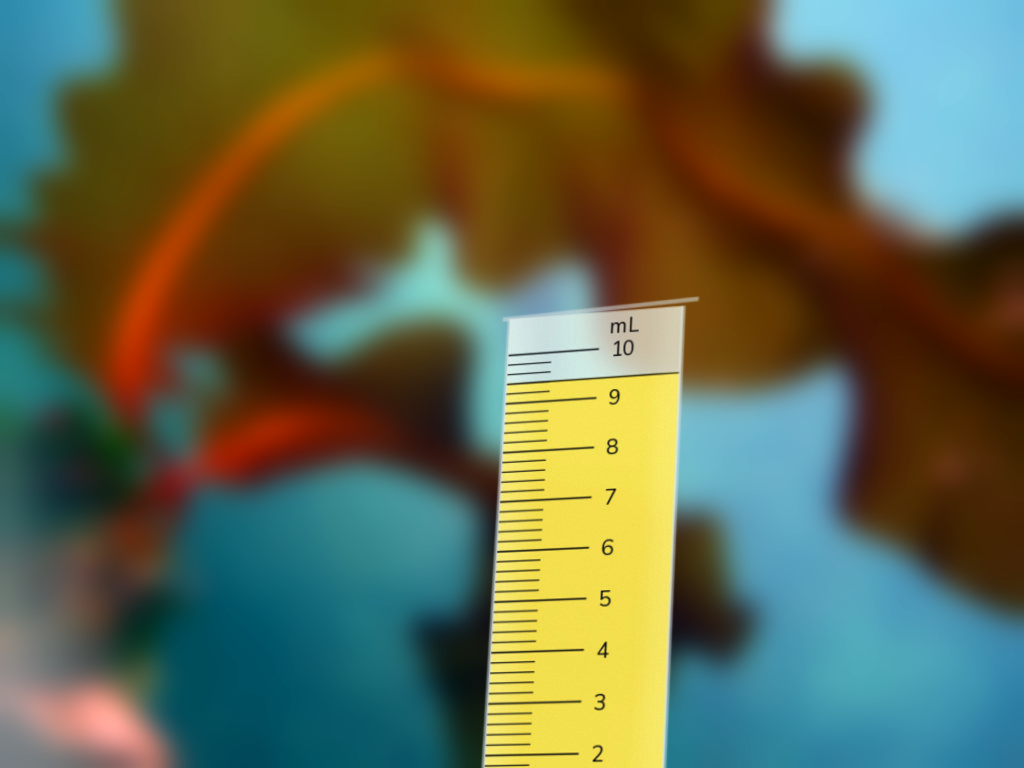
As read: 9.4 mL
